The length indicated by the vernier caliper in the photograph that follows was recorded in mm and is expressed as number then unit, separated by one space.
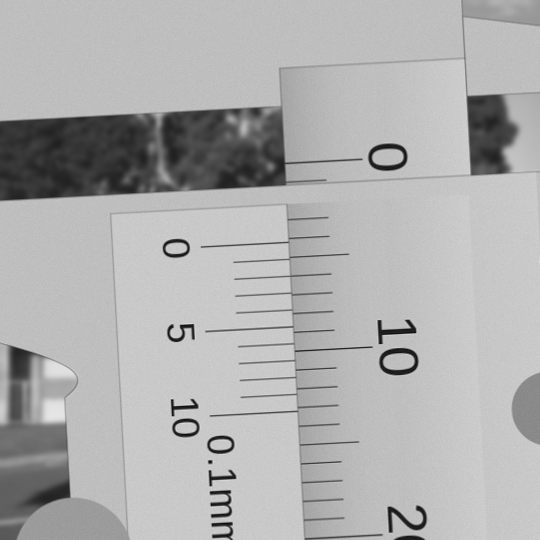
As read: 4.2 mm
